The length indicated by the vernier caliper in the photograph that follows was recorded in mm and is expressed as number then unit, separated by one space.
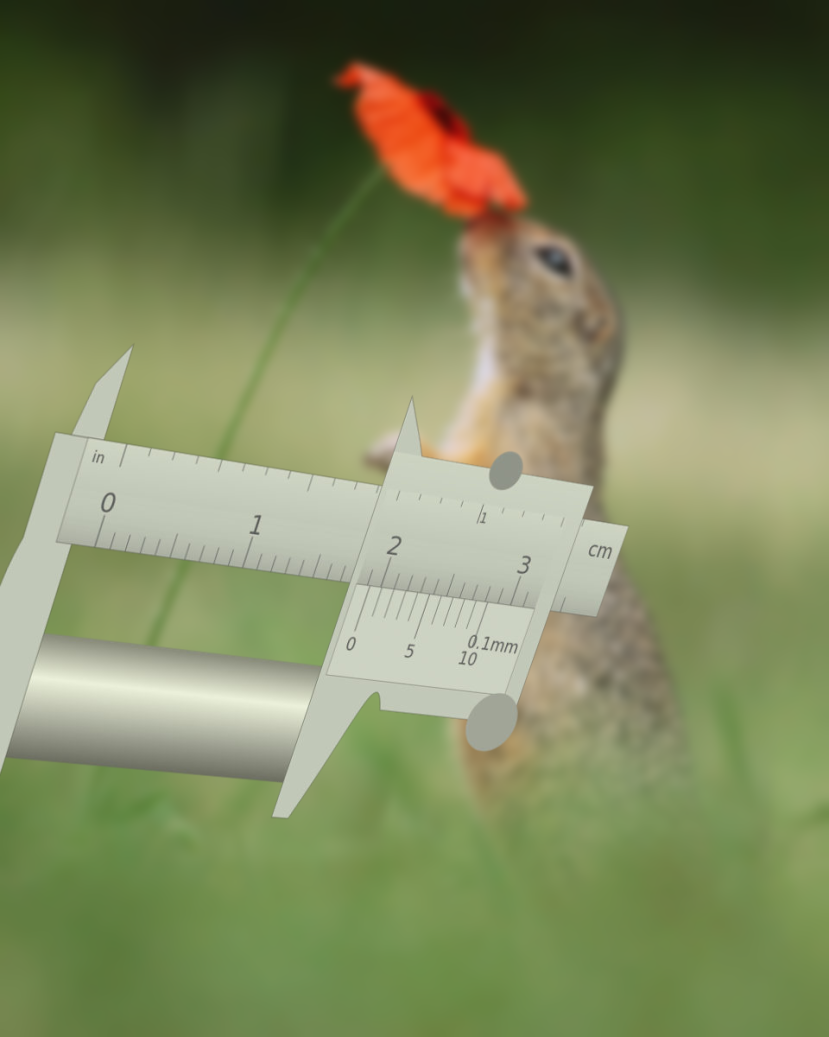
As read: 19.2 mm
